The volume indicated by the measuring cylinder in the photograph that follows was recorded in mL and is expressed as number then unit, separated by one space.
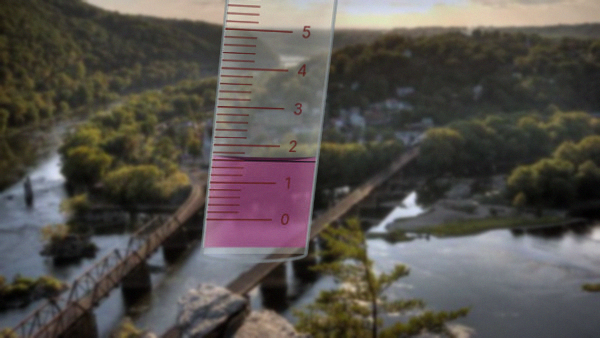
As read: 1.6 mL
